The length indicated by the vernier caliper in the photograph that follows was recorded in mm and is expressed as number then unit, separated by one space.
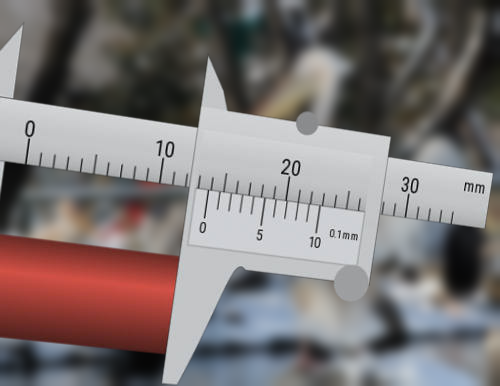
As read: 13.8 mm
